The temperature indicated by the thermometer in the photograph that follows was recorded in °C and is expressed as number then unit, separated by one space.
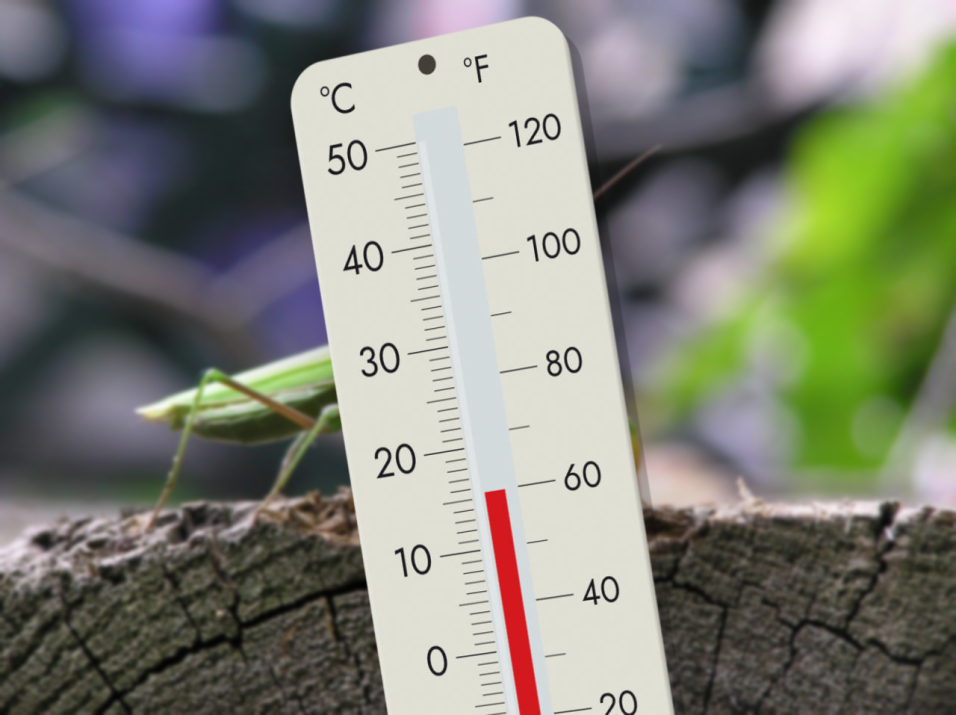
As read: 15.5 °C
